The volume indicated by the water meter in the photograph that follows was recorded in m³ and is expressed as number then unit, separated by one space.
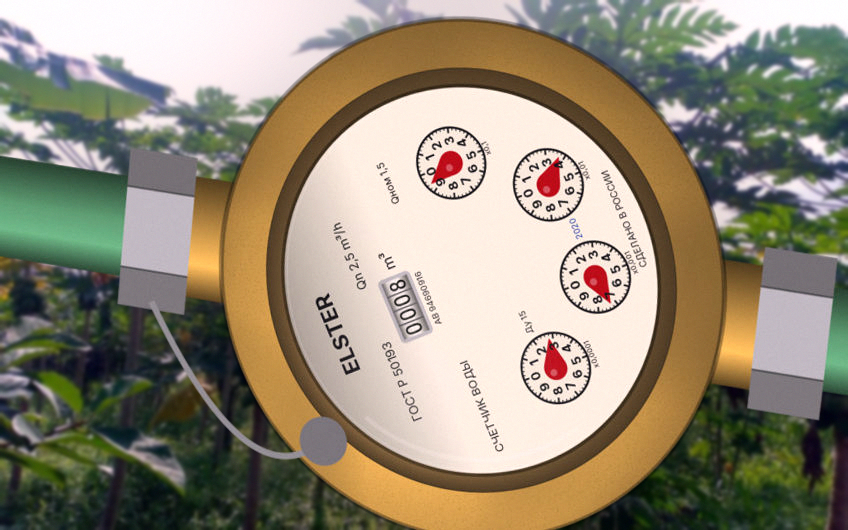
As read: 7.9372 m³
